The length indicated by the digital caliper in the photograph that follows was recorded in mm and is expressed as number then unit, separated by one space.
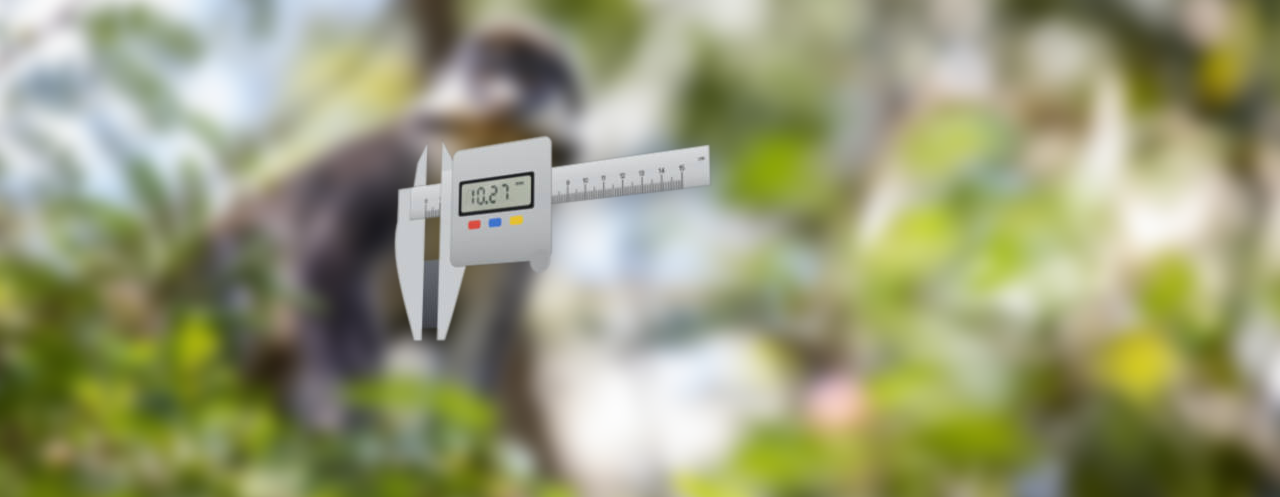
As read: 10.27 mm
